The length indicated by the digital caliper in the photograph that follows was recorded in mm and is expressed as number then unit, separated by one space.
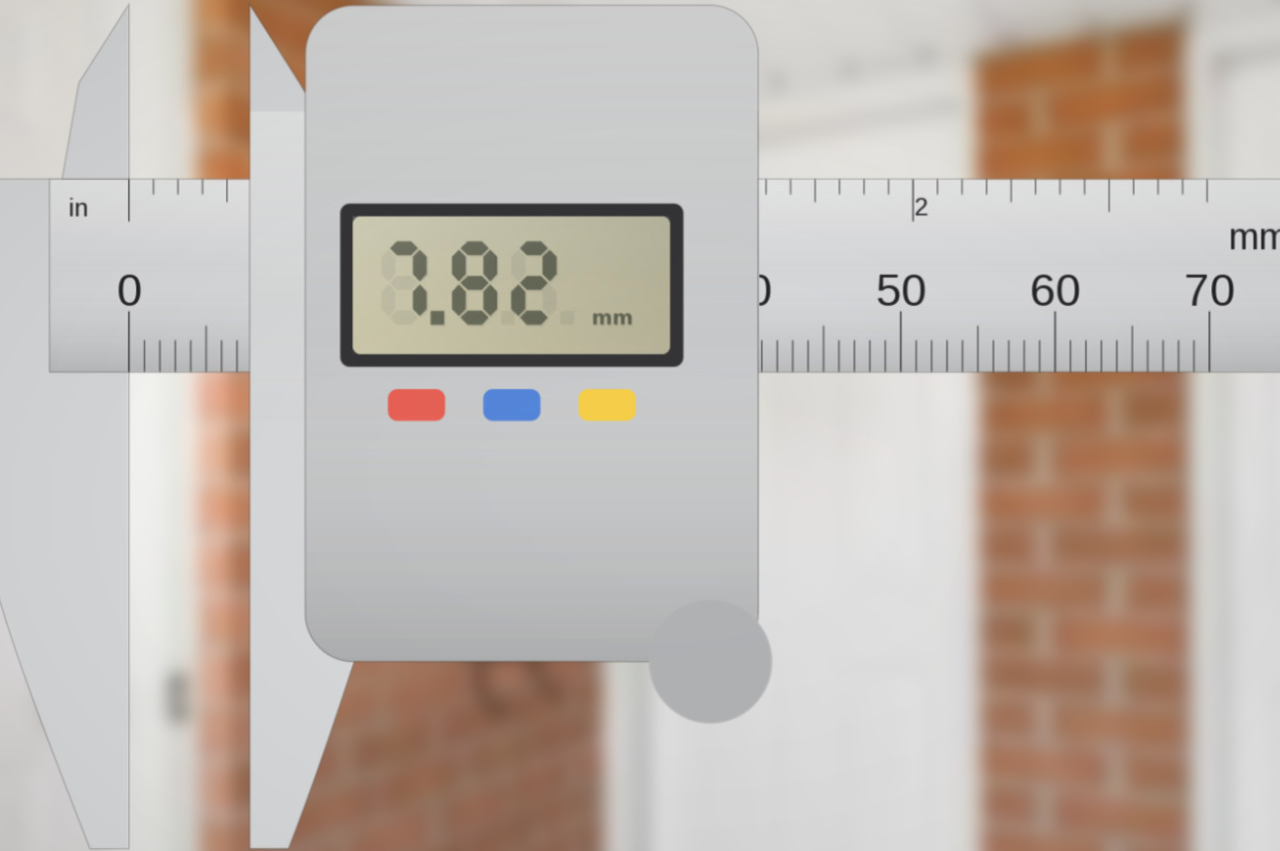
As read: 7.82 mm
